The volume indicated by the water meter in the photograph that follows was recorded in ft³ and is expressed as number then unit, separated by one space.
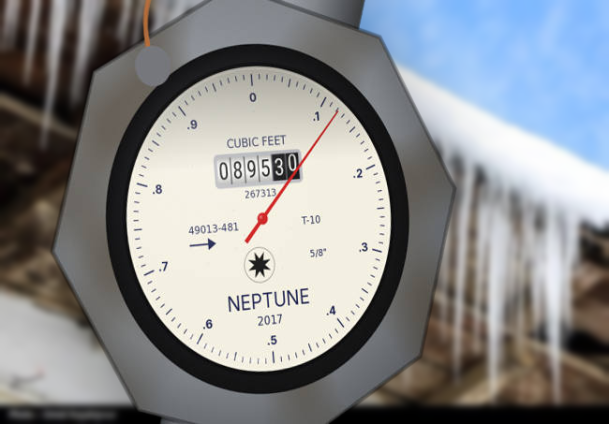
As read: 89530.12 ft³
